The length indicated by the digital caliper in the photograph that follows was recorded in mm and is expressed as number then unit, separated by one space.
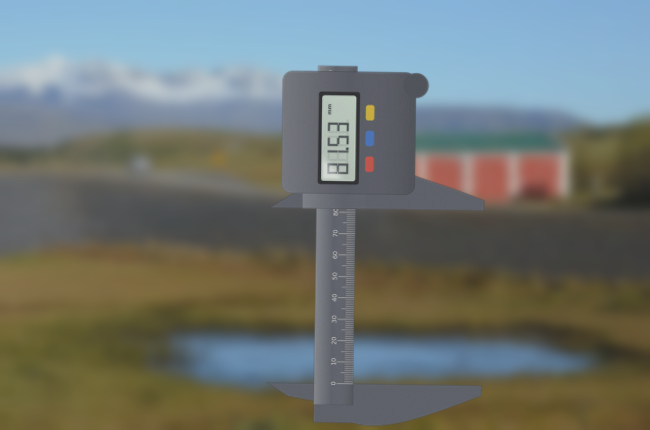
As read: 81.53 mm
